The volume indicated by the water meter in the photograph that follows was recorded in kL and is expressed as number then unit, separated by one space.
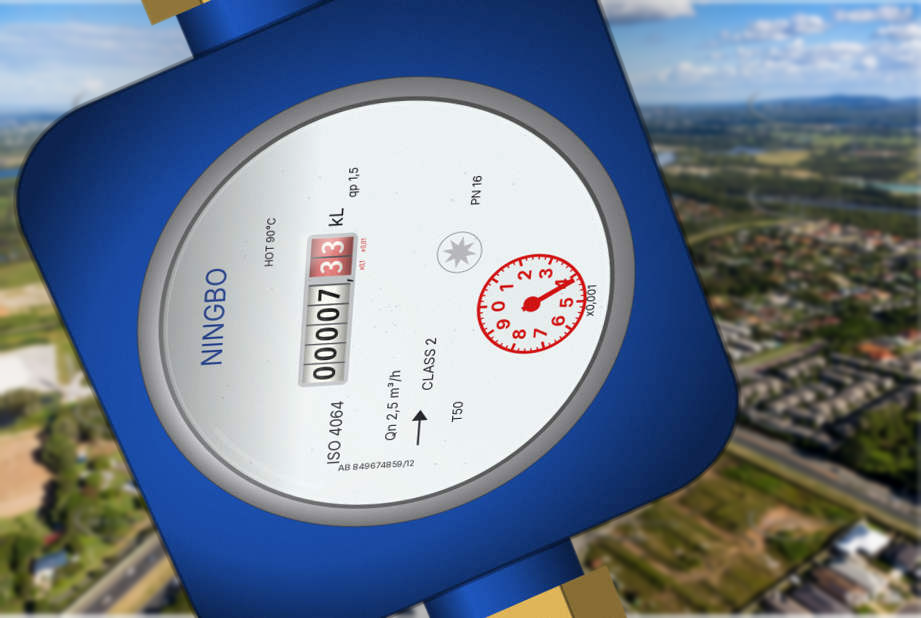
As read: 7.334 kL
